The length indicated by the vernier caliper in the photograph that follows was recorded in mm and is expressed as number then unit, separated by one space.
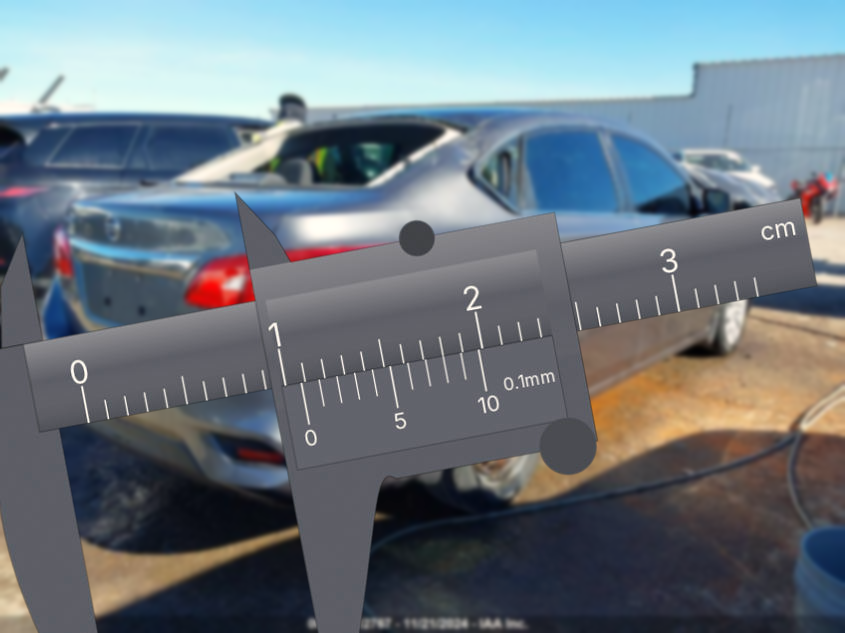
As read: 10.8 mm
